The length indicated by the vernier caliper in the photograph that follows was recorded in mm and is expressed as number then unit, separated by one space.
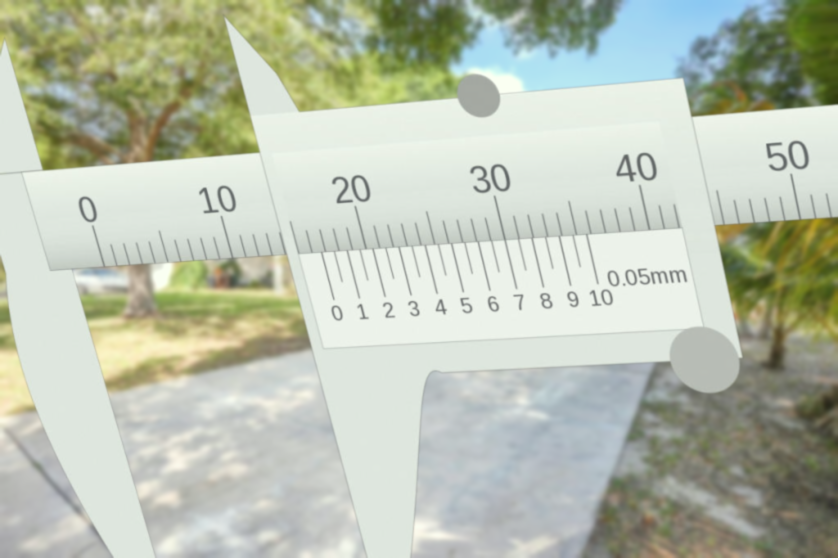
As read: 16.7 mm
